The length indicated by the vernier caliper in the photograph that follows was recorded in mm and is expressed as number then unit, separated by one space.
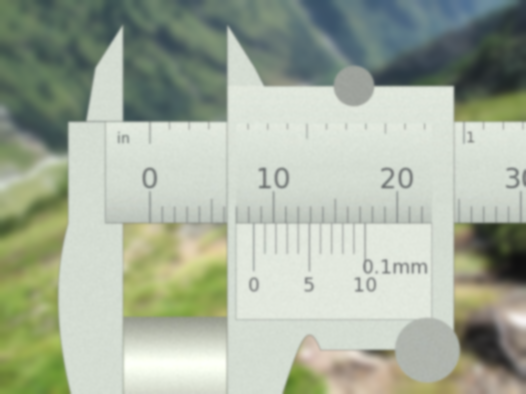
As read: 8.4 mm
